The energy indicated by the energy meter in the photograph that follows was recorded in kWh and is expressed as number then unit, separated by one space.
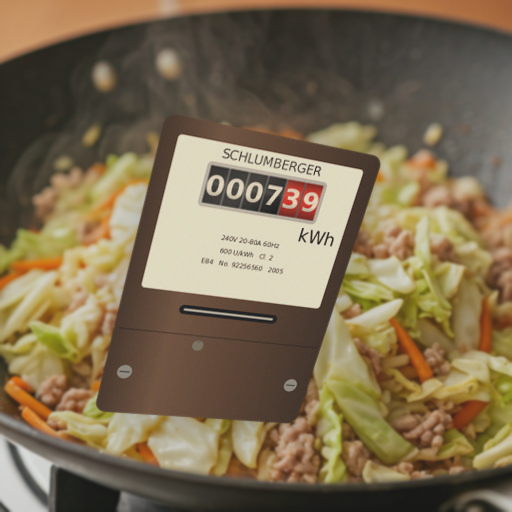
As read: 7.39 kWh
